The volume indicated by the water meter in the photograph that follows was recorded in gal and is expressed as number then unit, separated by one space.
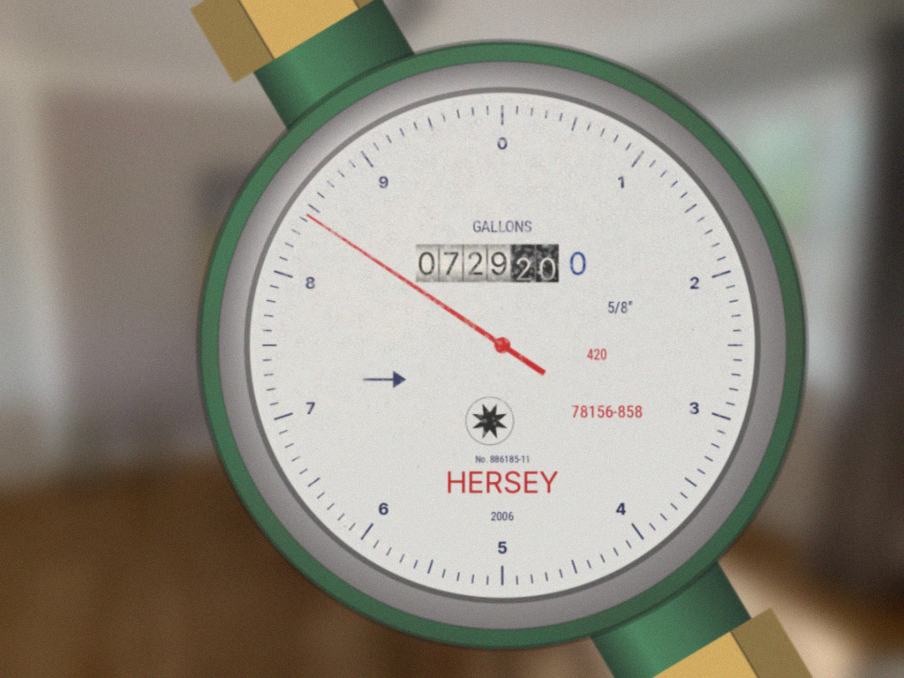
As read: 729198.4 gal
